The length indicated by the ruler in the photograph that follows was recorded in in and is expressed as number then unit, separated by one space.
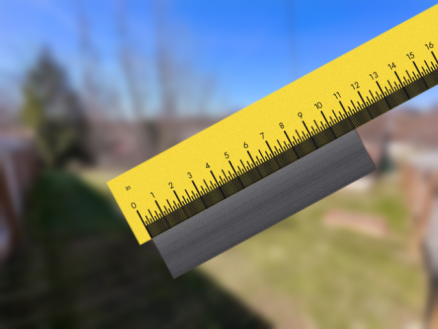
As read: 11 in
